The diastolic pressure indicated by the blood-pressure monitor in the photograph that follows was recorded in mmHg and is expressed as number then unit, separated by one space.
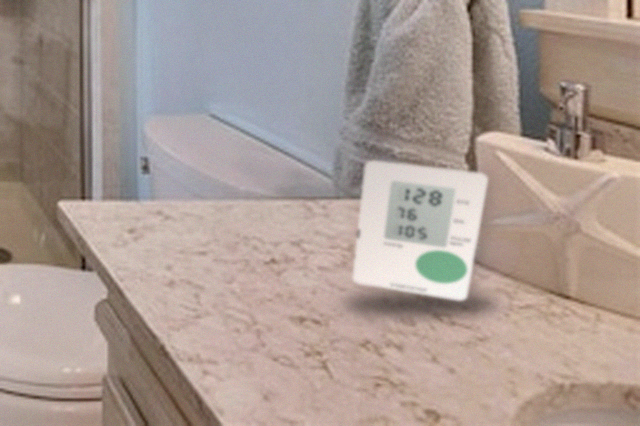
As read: 76 mmHg
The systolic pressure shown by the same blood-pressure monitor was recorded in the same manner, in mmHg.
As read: 128 mmHg
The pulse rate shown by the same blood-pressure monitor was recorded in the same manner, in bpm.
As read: 105 bpm
